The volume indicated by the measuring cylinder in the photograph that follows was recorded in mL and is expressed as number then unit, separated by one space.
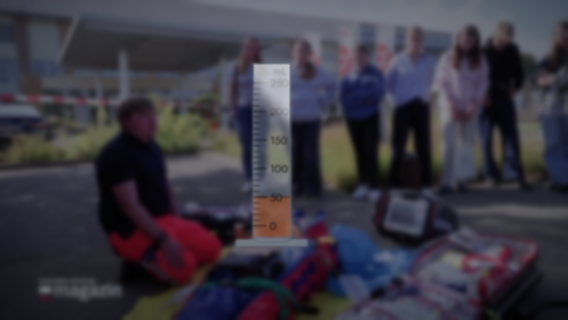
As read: 50 mL
